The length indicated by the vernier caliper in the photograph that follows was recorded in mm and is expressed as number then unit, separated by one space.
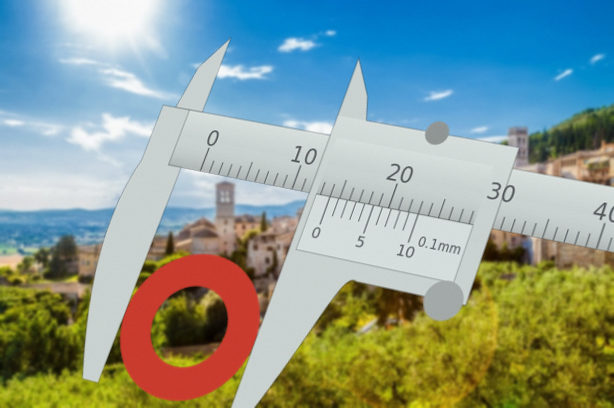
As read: 14.0 mm
